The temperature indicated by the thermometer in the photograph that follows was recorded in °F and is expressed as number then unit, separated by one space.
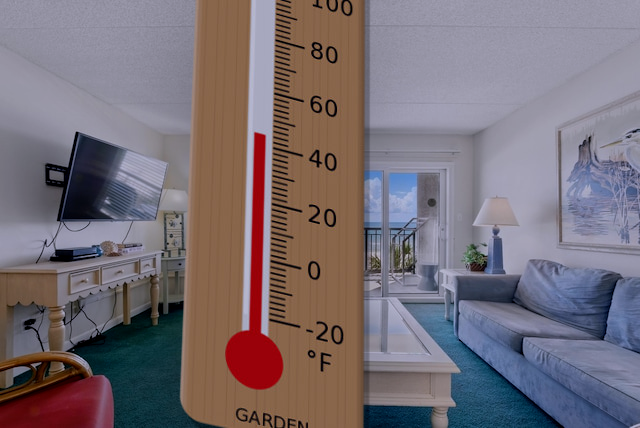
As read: 44 °F
